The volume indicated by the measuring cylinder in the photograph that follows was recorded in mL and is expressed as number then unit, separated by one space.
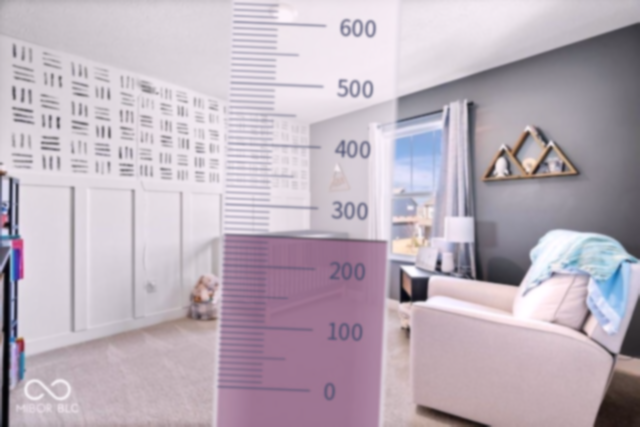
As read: 250 mL
